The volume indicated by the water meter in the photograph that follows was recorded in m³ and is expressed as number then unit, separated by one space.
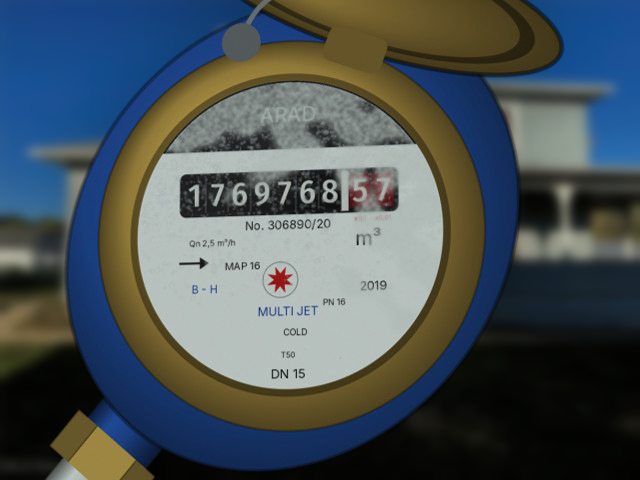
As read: 1769768.57 m³
